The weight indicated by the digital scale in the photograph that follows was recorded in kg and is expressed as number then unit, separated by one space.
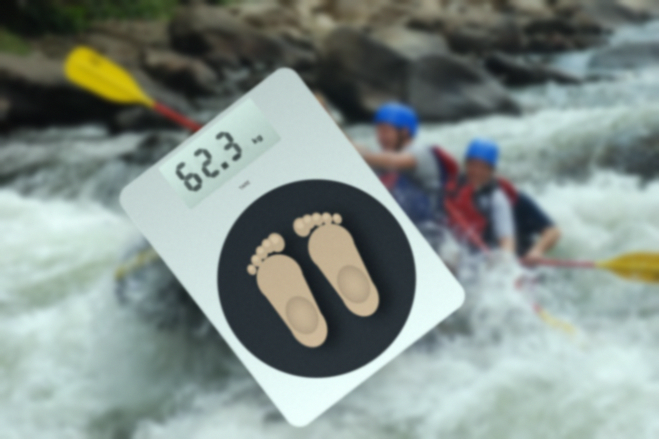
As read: 62.3 kg
